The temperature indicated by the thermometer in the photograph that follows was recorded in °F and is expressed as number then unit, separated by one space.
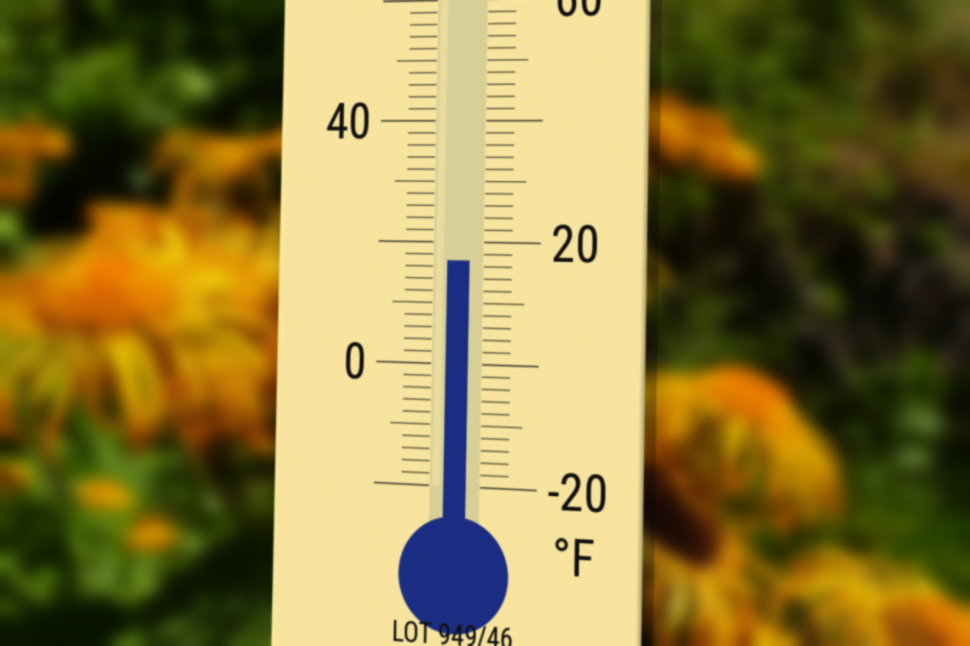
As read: 17 °F
